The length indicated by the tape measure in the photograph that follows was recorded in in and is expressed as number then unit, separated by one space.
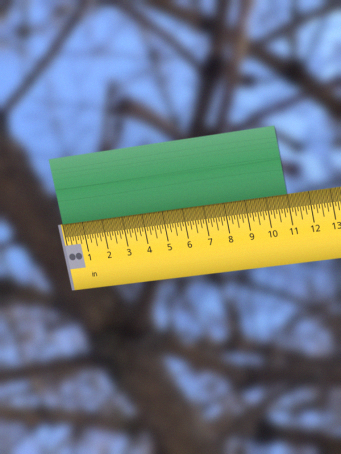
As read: 11 in
